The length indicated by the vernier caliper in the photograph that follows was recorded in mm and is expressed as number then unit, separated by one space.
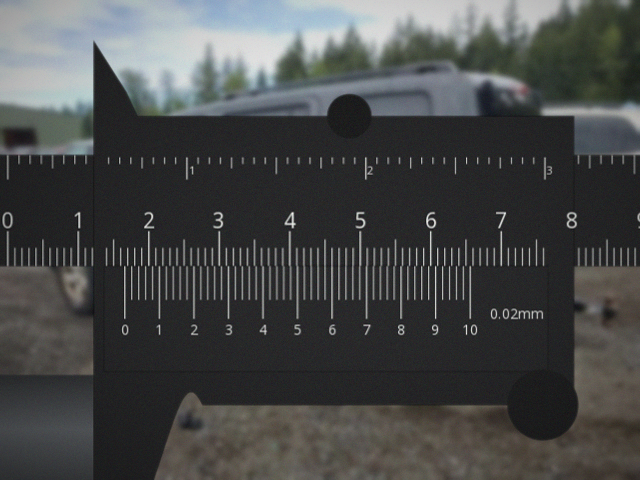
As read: 16.6 mm
